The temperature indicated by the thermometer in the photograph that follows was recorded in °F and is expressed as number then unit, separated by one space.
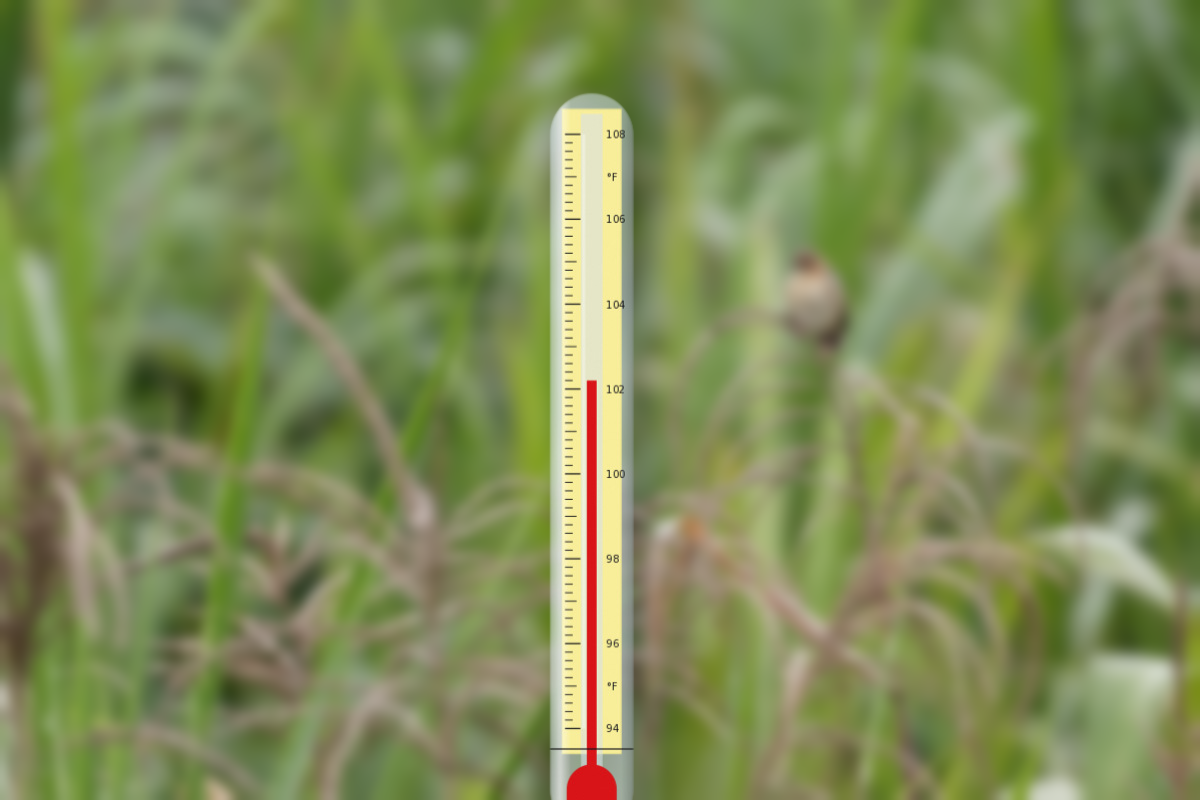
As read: 102.2 °F
